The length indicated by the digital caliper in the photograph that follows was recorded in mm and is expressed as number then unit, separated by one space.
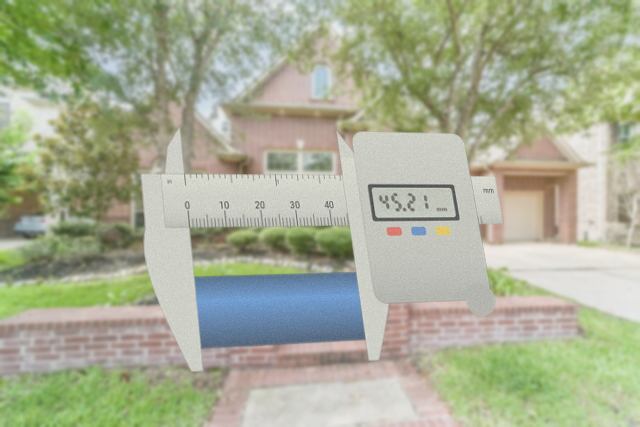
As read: 45.21 mm
